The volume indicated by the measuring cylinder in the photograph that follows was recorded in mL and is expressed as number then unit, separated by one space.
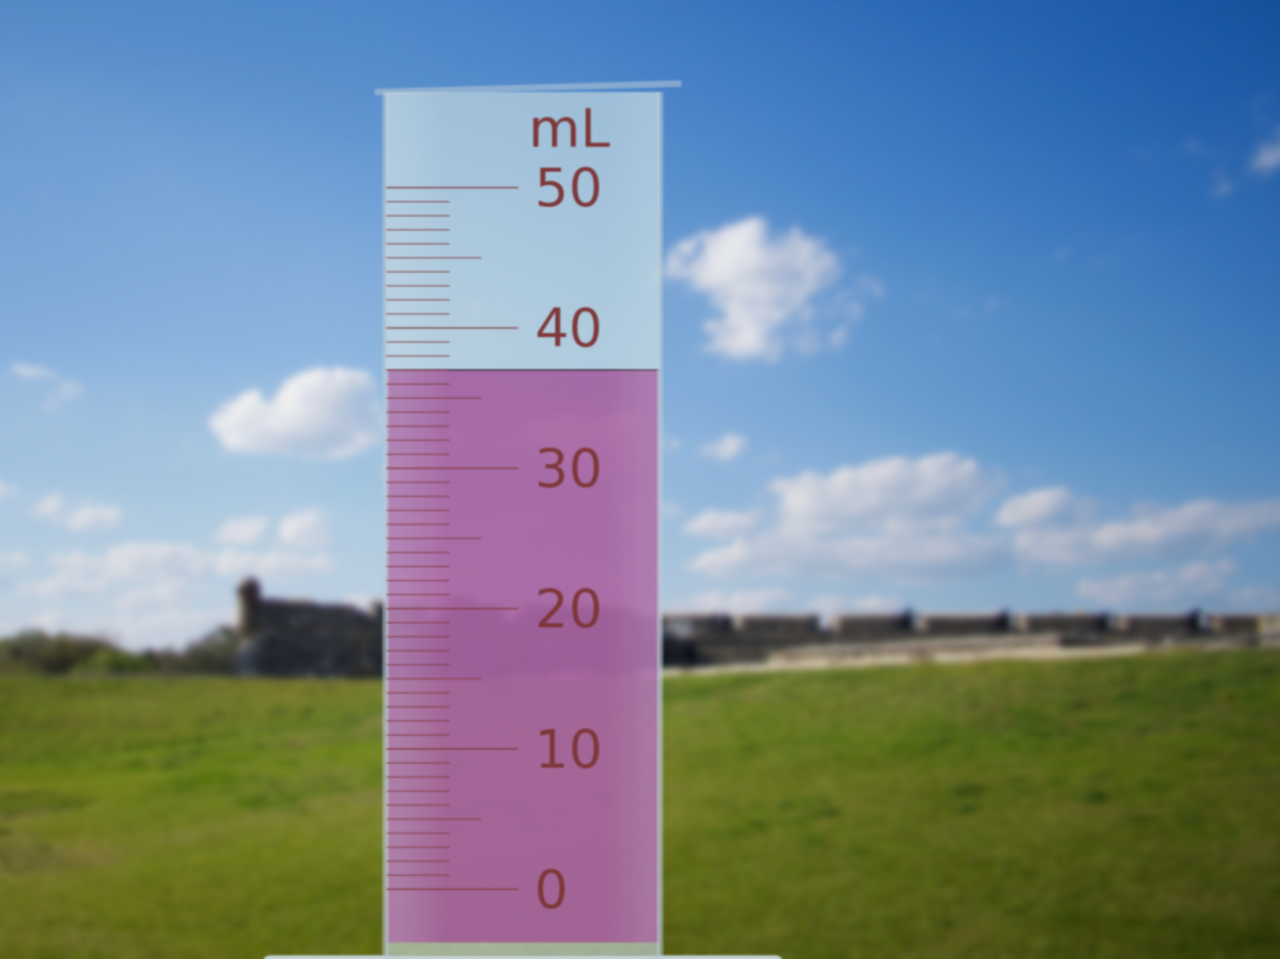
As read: 37 mL
